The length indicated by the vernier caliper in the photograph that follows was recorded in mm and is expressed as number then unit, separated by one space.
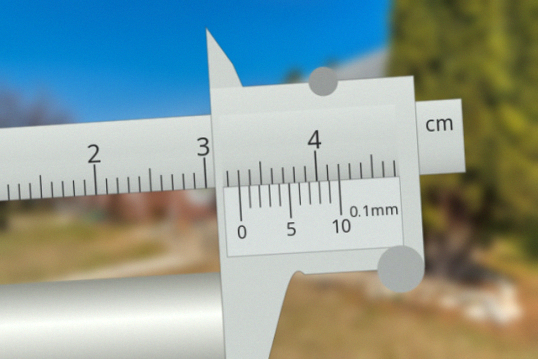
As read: 33.0 mm
